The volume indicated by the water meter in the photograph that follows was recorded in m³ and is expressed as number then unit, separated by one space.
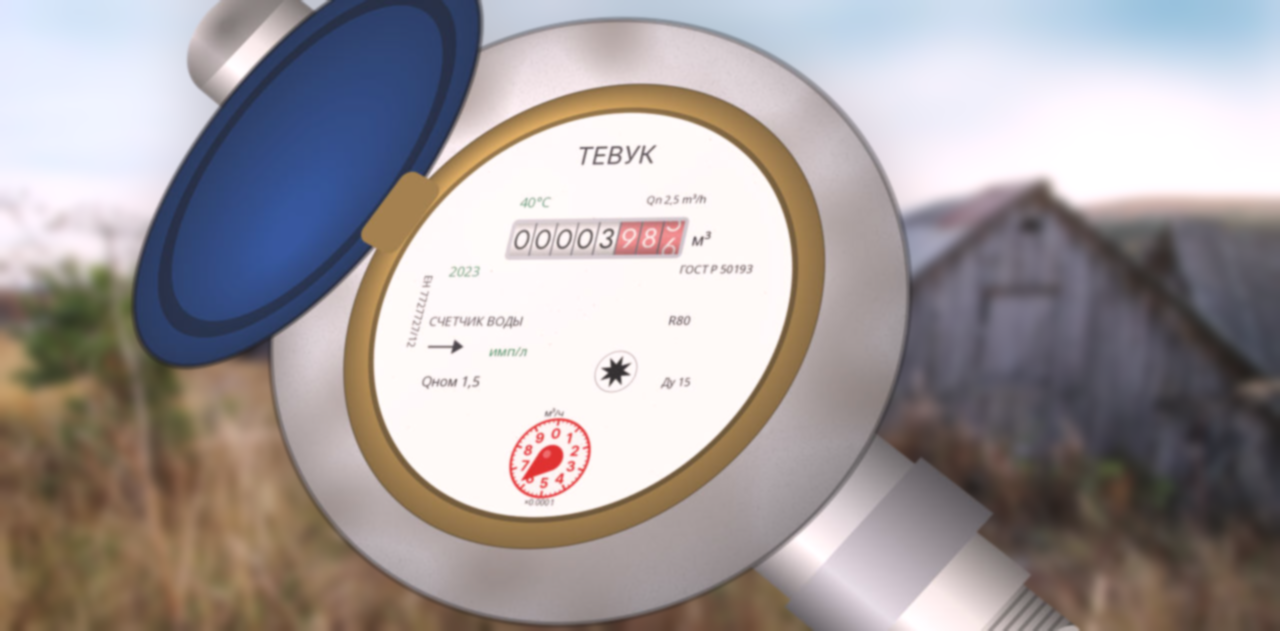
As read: 3.9856 m³
